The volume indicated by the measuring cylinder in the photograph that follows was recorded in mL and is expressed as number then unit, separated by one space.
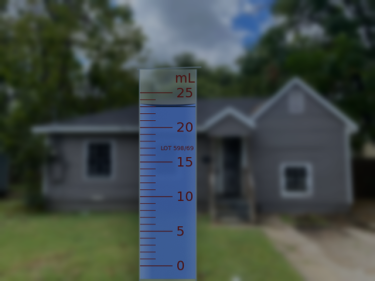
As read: 23 mL
